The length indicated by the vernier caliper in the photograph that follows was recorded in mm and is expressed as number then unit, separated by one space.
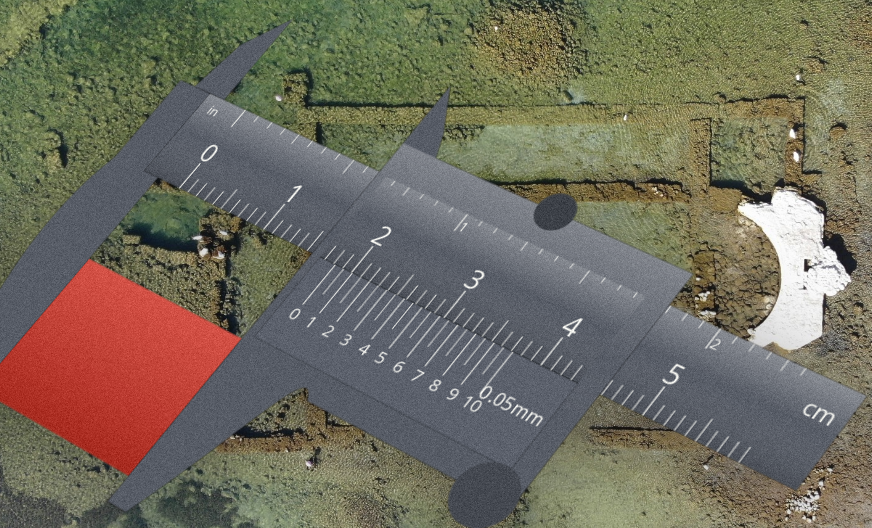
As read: 18.2 mm
